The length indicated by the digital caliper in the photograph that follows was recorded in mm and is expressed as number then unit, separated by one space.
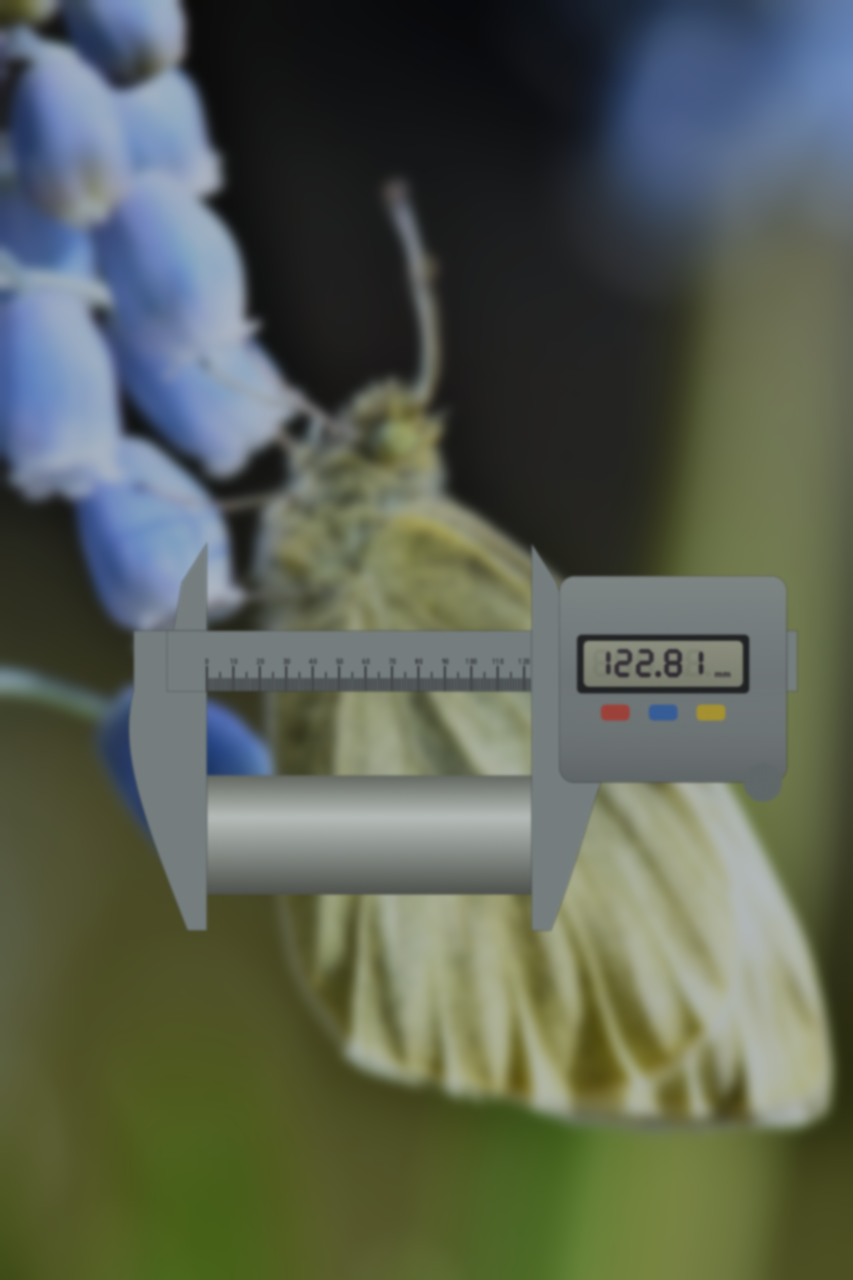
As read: 122.81 mm
